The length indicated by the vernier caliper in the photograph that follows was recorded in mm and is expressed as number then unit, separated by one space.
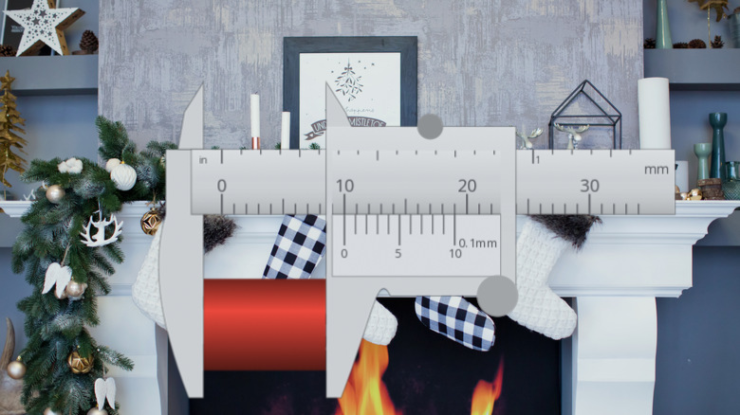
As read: 10.0 mm
